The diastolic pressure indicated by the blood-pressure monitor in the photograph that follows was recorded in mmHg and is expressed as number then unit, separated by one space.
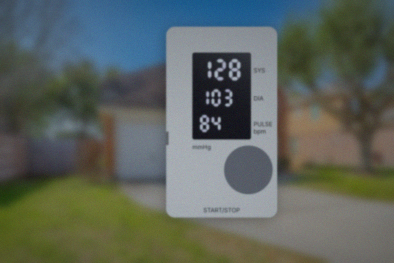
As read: 103 mmHg
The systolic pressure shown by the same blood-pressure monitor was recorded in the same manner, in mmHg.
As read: 128 mmHg
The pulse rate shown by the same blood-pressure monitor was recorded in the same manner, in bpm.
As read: 84 bpm
